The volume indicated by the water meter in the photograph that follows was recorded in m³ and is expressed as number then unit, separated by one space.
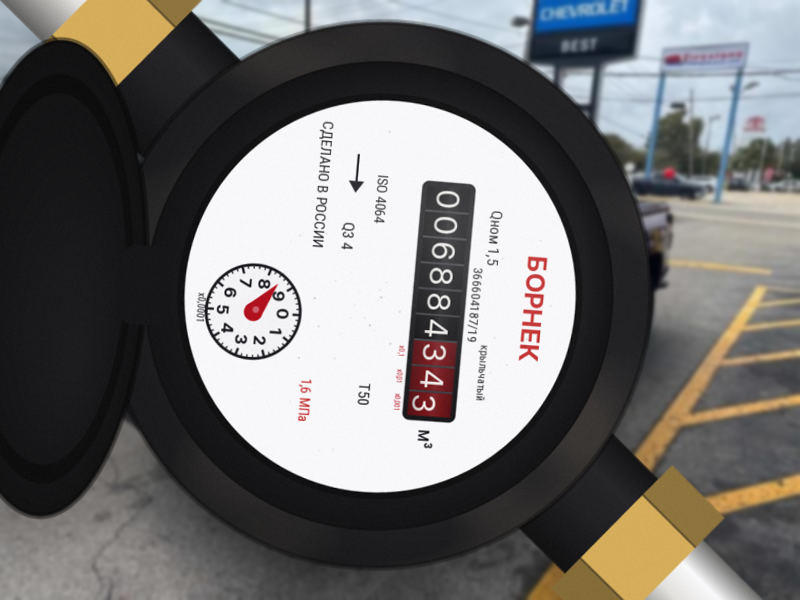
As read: 6884.3428 m³
